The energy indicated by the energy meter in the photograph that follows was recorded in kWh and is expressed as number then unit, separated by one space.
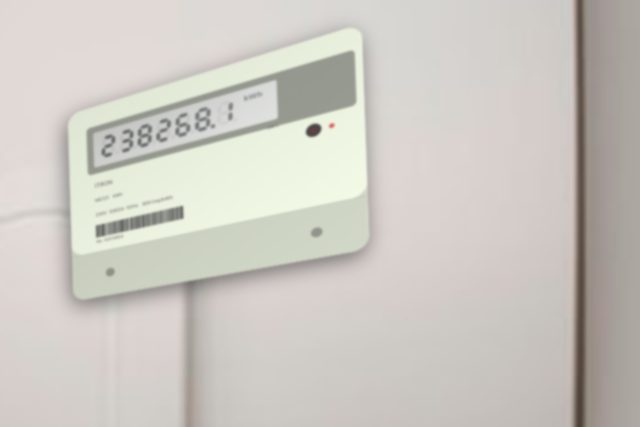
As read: 238268.1 kWh
